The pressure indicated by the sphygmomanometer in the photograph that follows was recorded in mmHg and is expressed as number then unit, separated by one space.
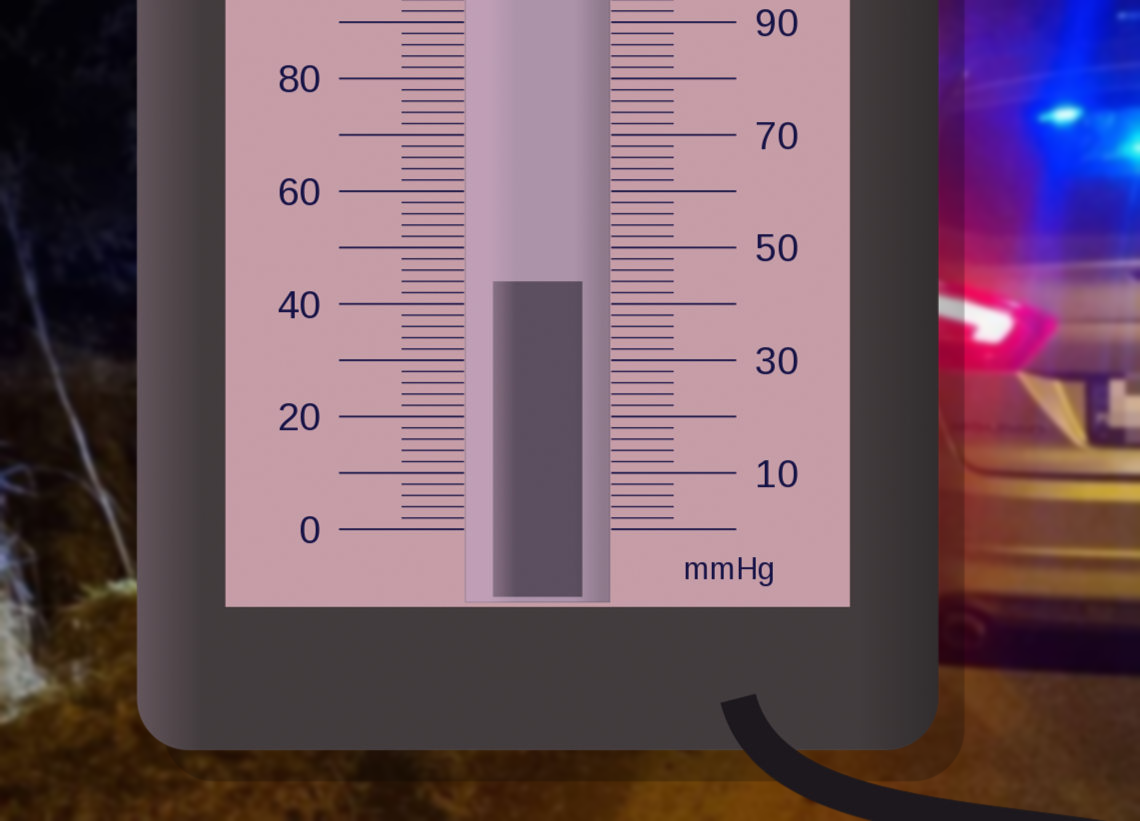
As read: 44 mmHg
